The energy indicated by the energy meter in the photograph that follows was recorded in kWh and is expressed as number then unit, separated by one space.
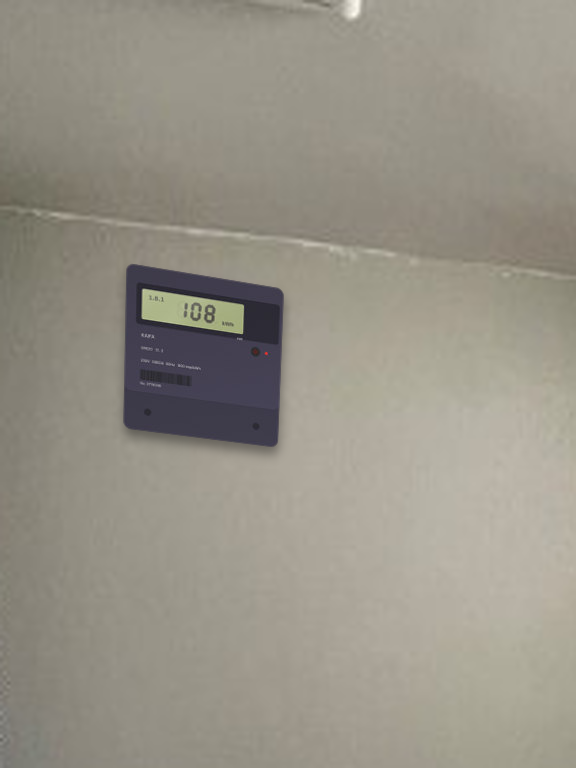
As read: 108 kWh
